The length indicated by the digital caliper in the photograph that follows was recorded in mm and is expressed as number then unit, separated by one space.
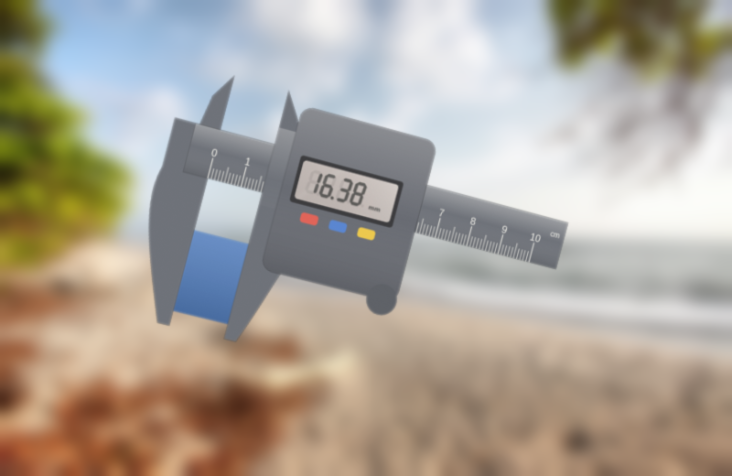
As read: 16.38 mm
